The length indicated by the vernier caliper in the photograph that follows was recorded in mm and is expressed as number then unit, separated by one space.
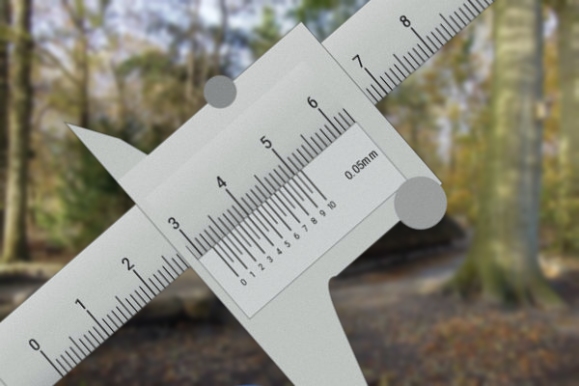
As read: 32.2 mm
